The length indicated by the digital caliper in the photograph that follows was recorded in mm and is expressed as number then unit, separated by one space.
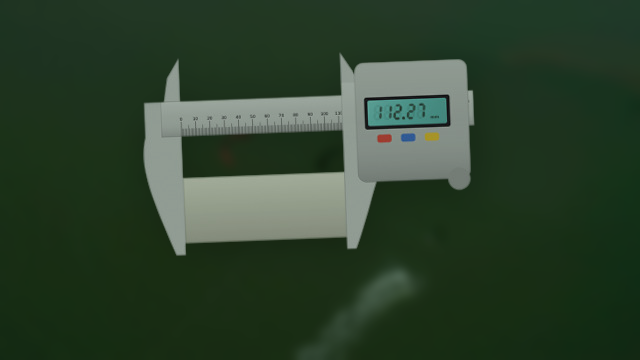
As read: 112.27 mm
